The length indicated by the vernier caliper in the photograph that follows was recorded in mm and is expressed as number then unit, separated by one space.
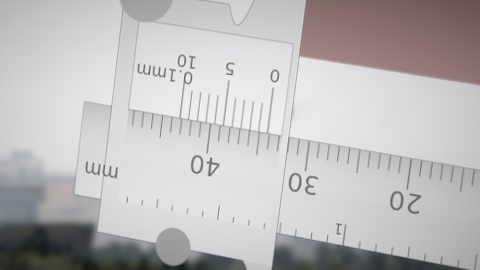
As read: 34.2 mm
